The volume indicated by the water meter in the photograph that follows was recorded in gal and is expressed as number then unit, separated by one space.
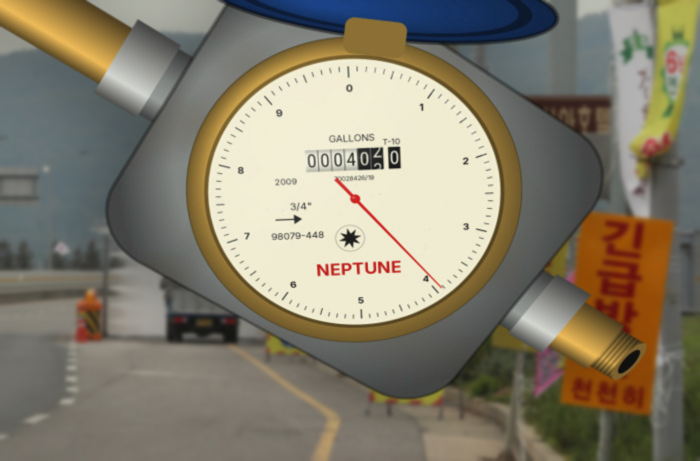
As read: 4023.9 gal
